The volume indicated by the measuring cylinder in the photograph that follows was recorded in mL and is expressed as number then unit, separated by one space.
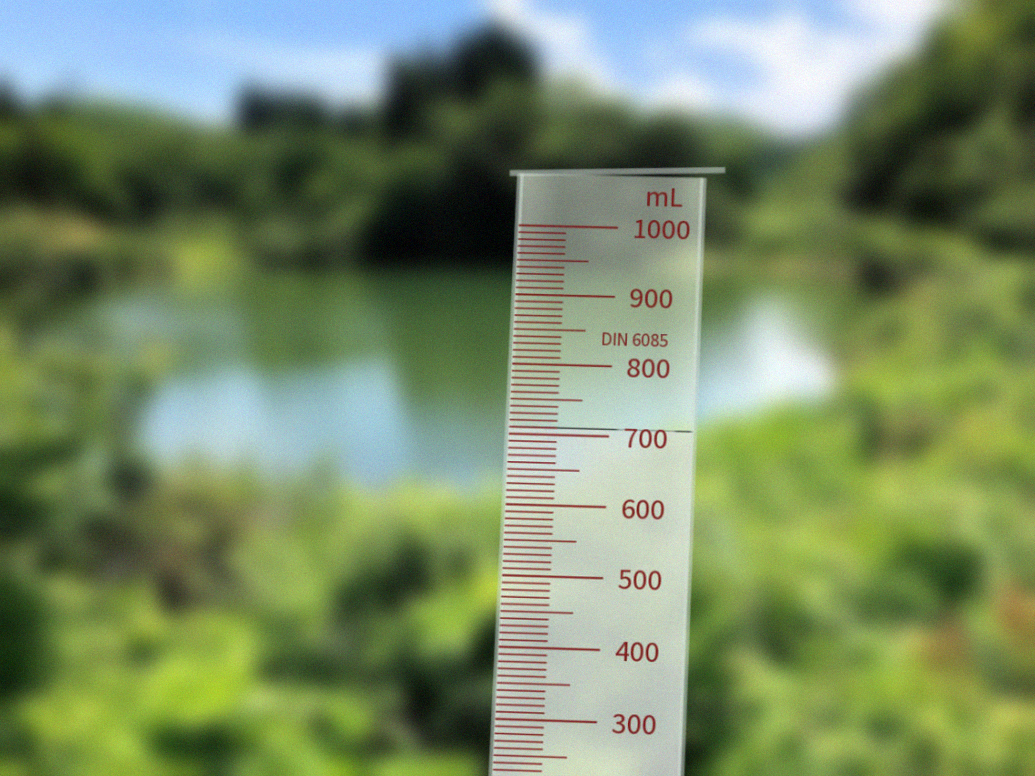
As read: 710 mL
